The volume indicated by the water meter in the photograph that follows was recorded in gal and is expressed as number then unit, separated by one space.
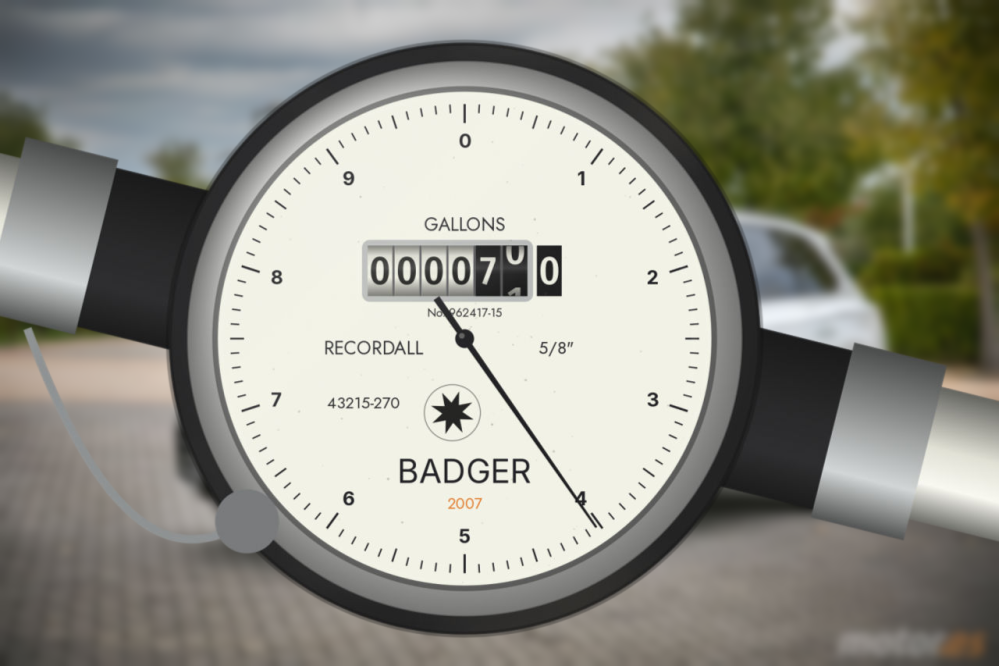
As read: 704.0 gal
